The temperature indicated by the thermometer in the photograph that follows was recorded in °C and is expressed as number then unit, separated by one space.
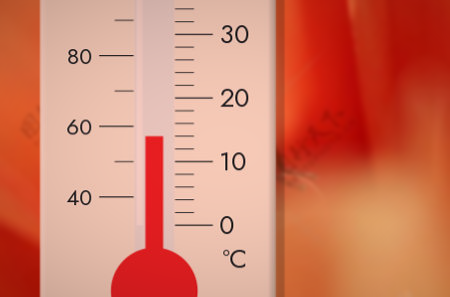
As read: 14 °C
